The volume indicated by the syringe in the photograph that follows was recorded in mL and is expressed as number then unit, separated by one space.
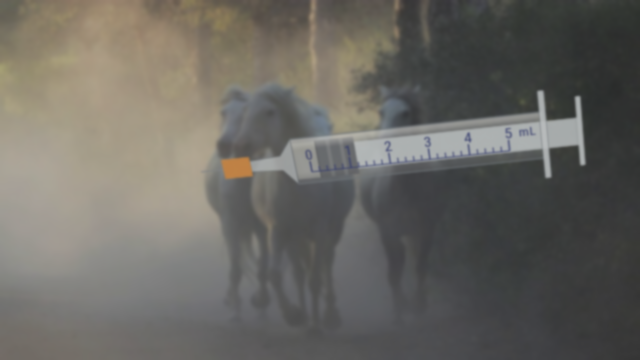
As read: 0.2 mL
